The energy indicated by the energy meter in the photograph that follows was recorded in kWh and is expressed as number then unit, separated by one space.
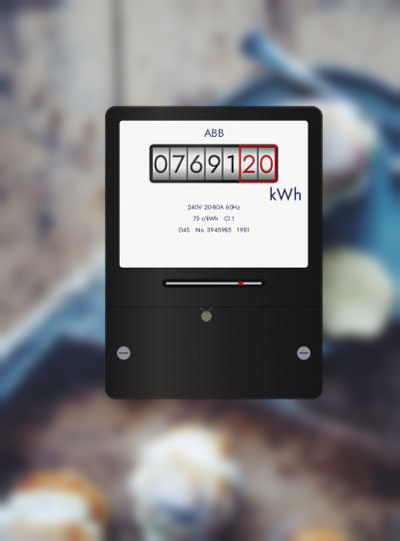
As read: 7691.20 kWh
